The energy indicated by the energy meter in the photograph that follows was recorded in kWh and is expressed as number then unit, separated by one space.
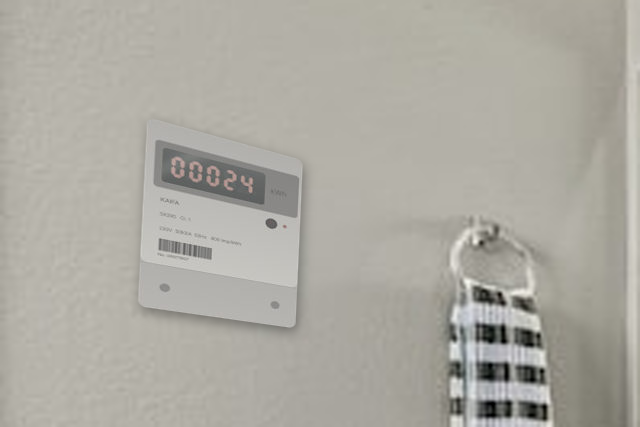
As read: 24 kWh
